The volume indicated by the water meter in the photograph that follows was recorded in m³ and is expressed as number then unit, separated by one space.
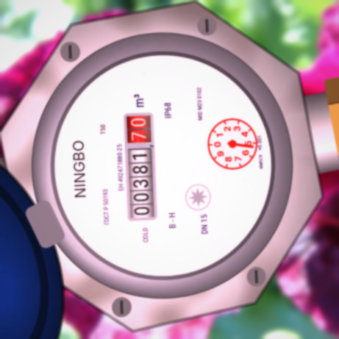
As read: 381.705 m³
